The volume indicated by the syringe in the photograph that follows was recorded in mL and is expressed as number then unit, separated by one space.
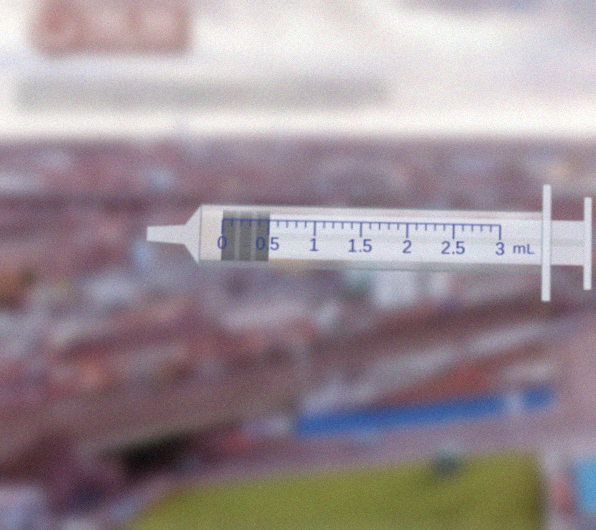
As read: 0 mL
